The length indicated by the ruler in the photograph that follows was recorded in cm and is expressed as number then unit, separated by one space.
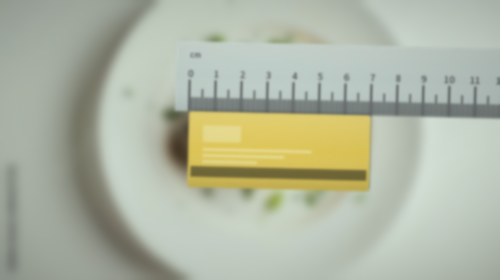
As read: 7 cm
